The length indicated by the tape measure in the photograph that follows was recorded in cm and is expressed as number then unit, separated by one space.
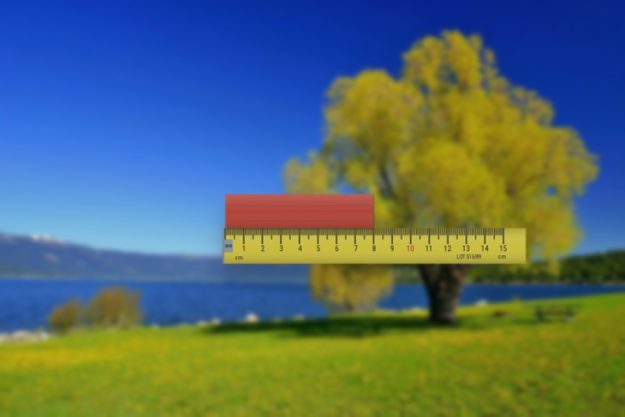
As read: 8 cm
